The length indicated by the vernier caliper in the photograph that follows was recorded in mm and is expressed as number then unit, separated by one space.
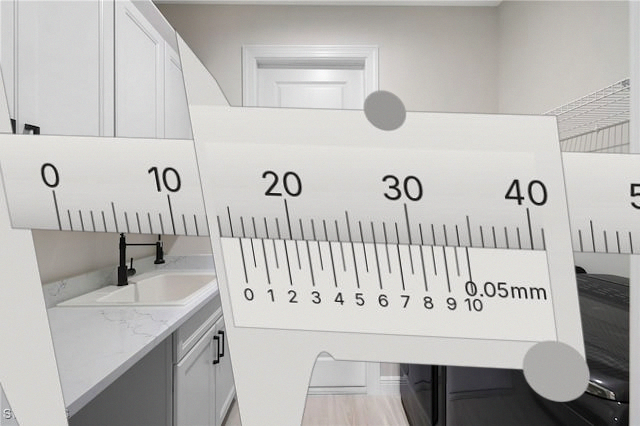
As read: 15.6 mm
